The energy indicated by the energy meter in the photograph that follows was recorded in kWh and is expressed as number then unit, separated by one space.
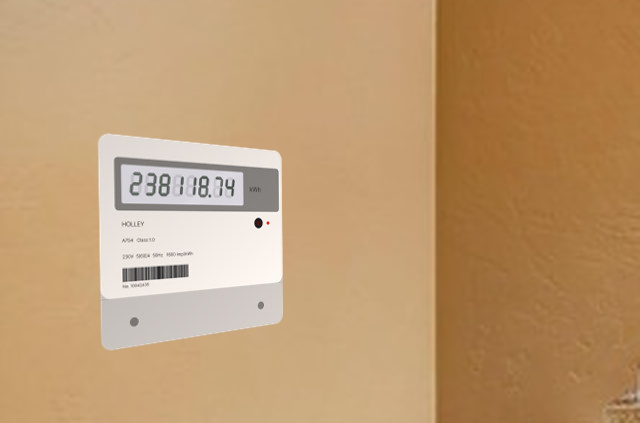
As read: 238118.74 kWh
